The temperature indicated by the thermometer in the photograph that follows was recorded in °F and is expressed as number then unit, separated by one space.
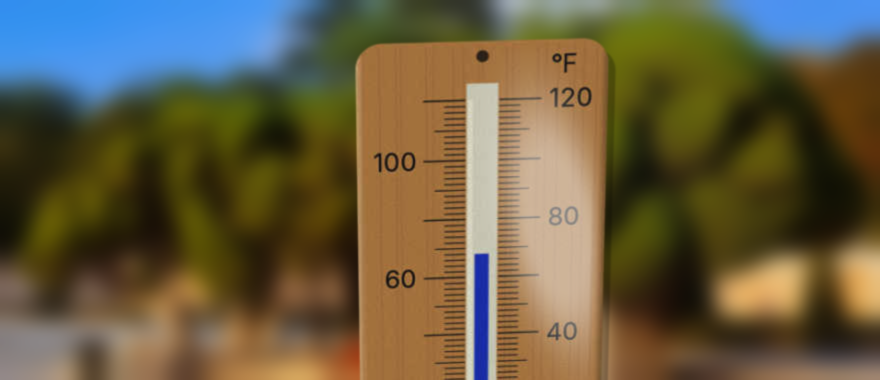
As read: 68 °F
